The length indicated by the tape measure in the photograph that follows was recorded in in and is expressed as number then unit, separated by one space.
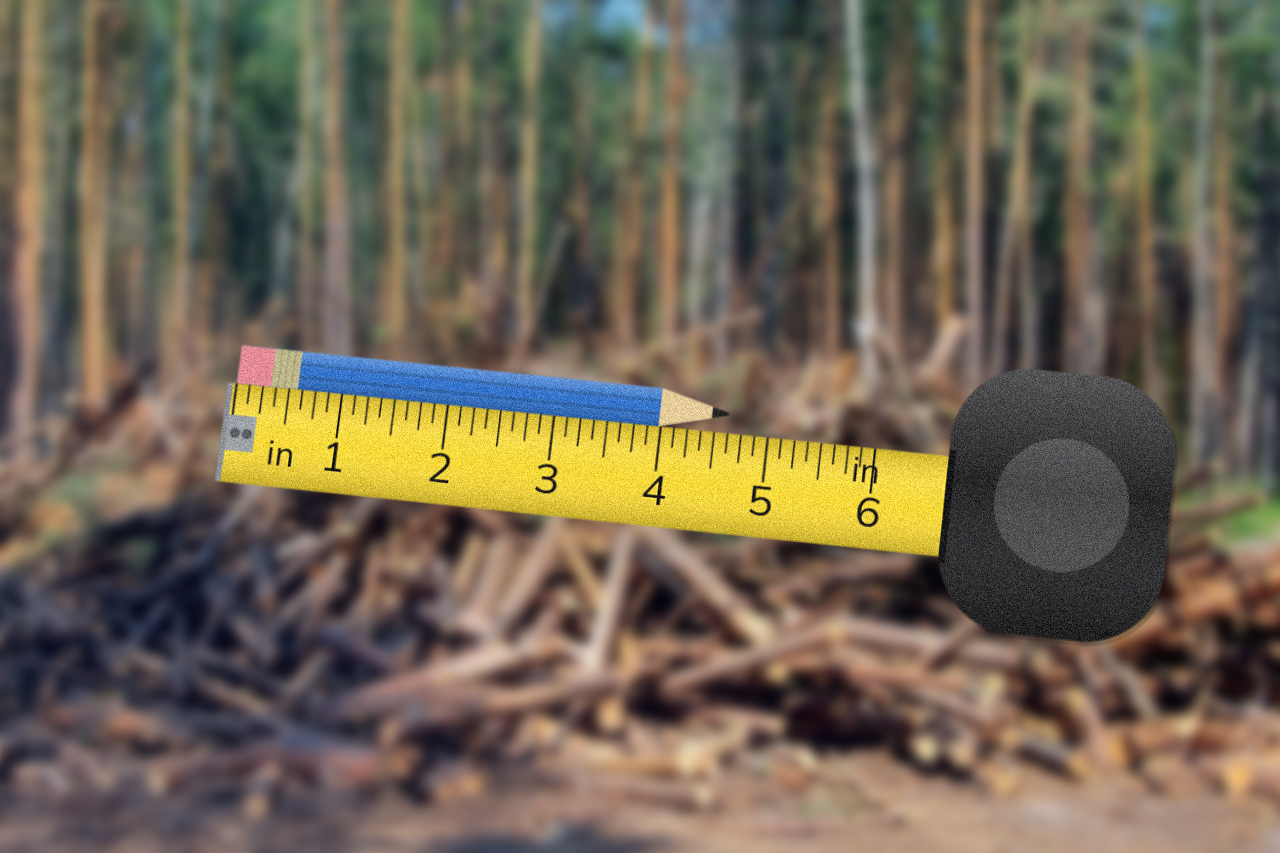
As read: 4.625 in
